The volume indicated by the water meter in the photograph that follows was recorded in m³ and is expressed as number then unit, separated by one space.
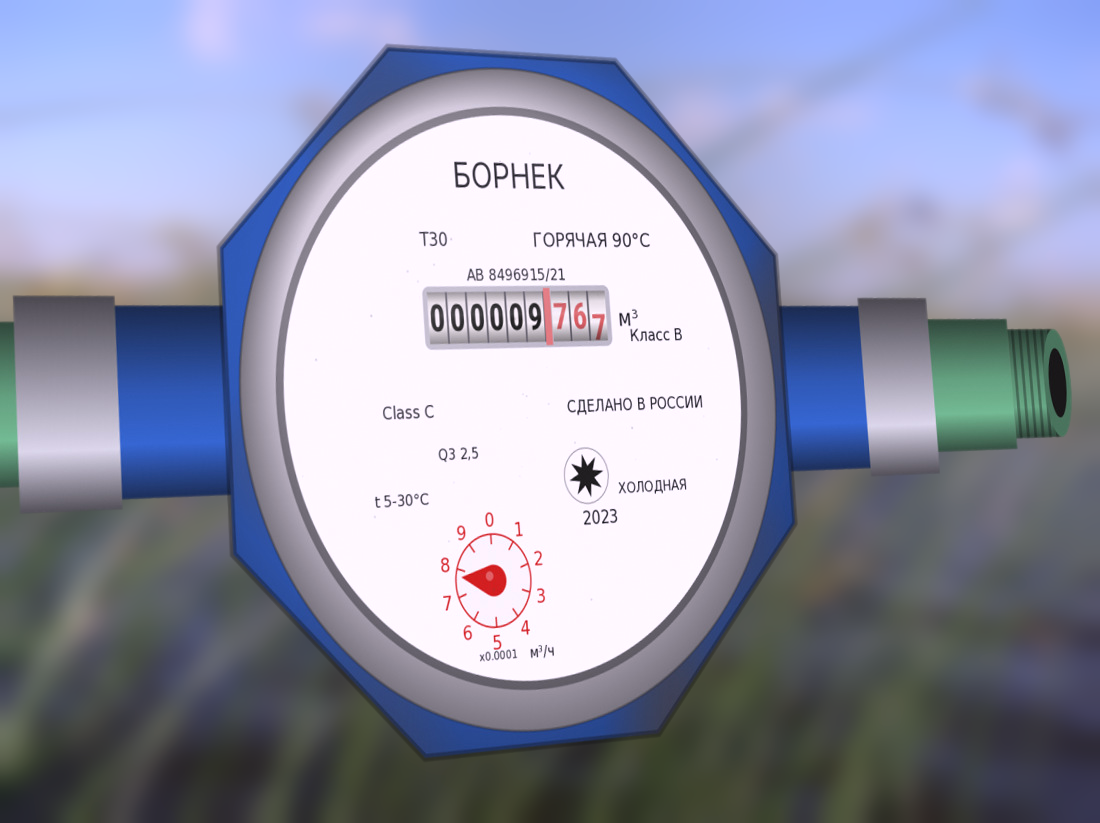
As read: 9.7667 m³
